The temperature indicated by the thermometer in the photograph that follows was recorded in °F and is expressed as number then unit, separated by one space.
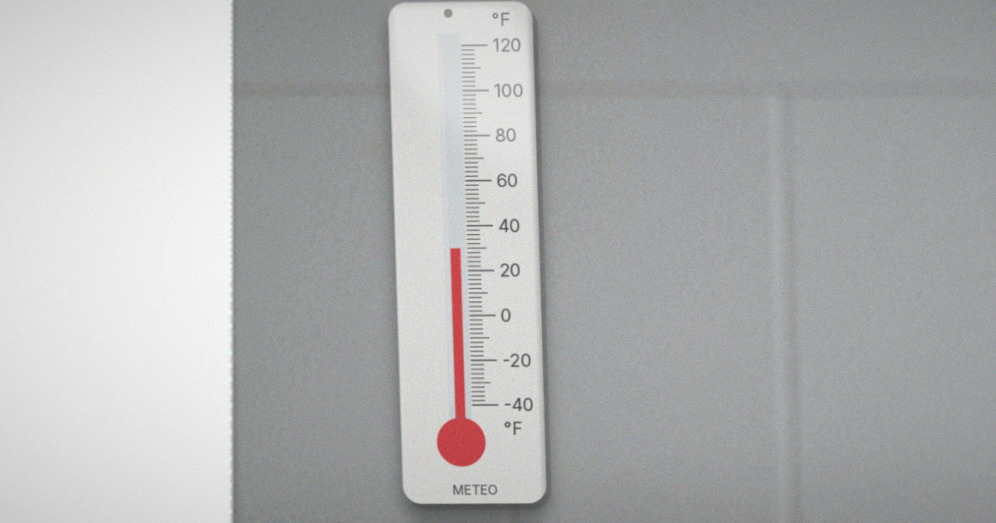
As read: 30 °F
